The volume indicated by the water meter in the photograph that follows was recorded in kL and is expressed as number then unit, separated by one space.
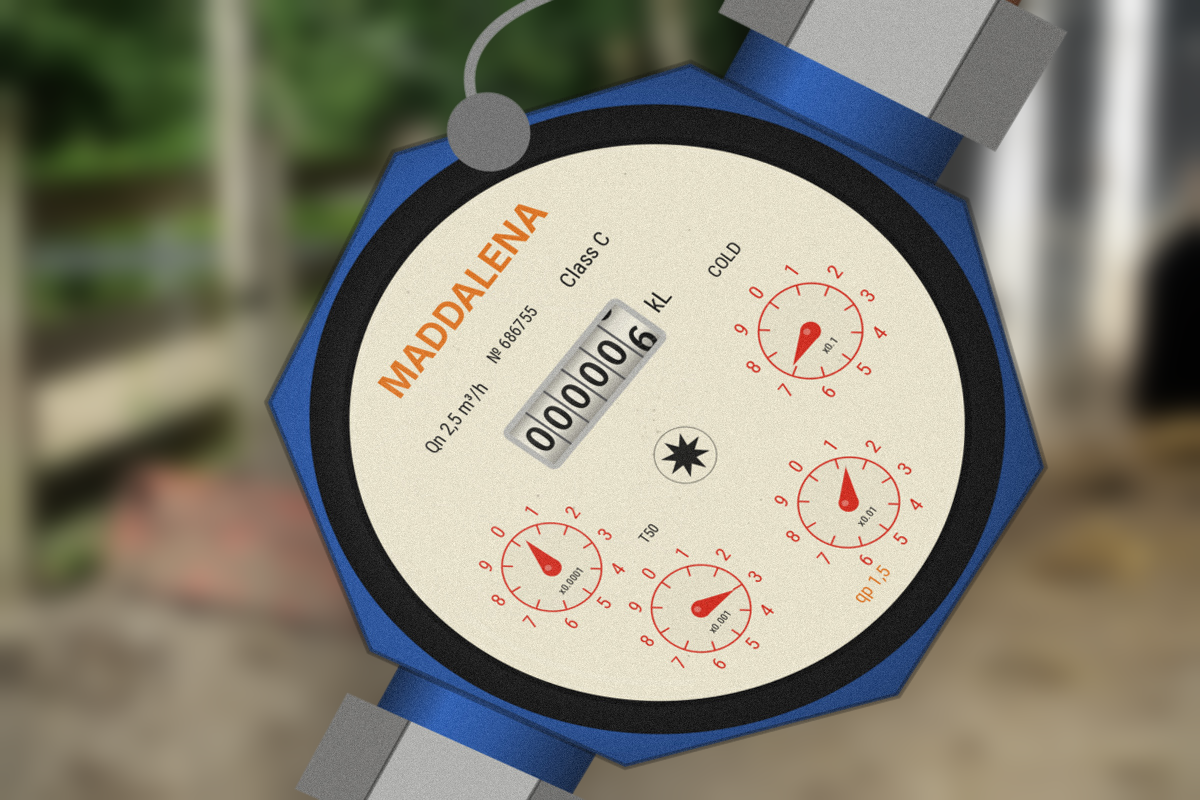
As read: 5.7130 kL
